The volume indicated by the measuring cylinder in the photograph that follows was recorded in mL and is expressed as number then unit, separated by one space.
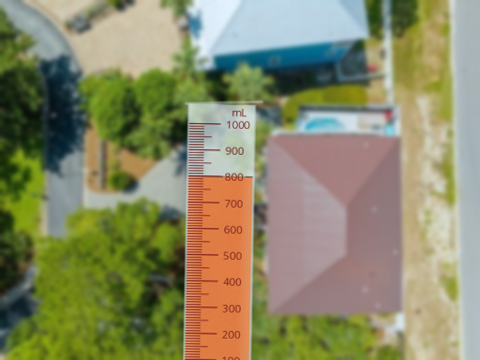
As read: 800 mL
